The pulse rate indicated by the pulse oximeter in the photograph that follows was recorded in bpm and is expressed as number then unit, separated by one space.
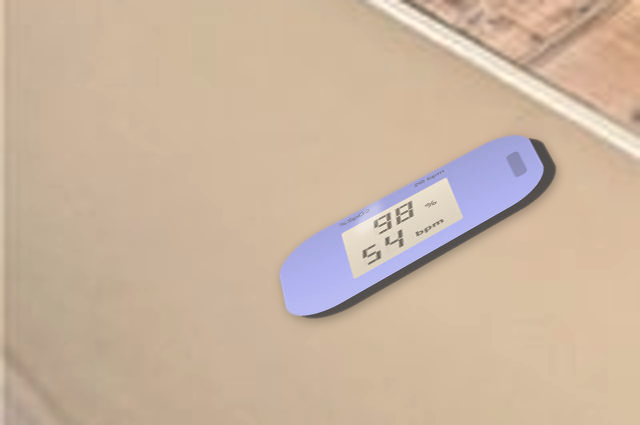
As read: 54 bpm
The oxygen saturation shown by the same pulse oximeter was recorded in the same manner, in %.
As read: 98 %
